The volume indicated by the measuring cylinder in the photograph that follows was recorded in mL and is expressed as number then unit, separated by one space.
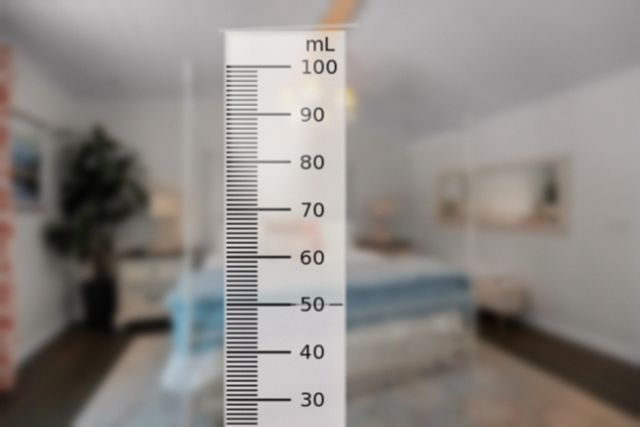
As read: 50 mL
